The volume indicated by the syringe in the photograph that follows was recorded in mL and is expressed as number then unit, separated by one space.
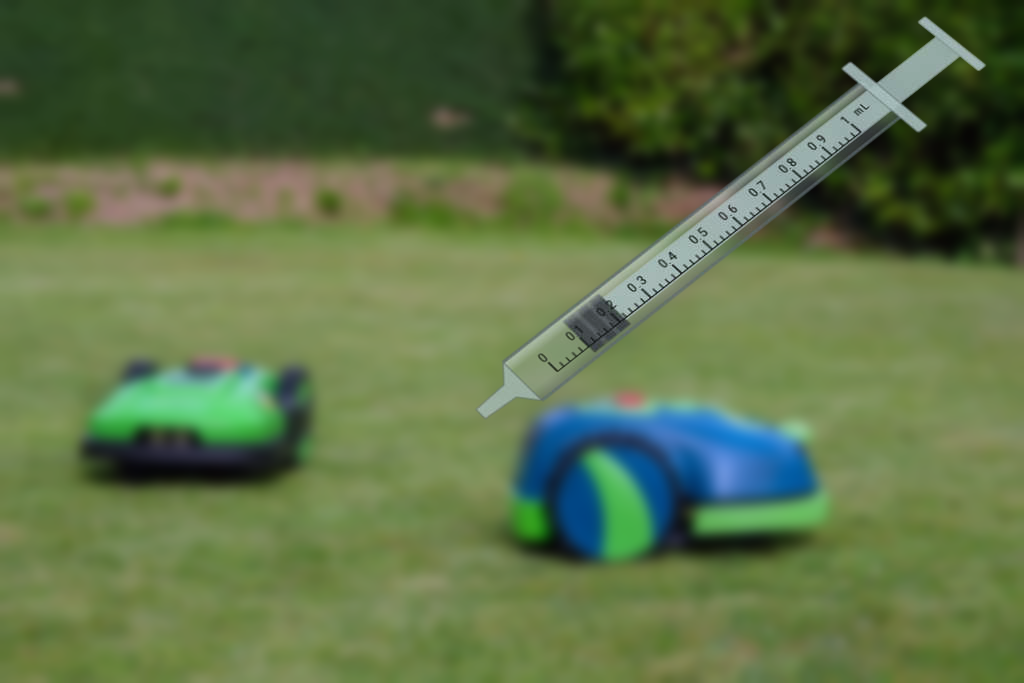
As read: 0.1 mL
